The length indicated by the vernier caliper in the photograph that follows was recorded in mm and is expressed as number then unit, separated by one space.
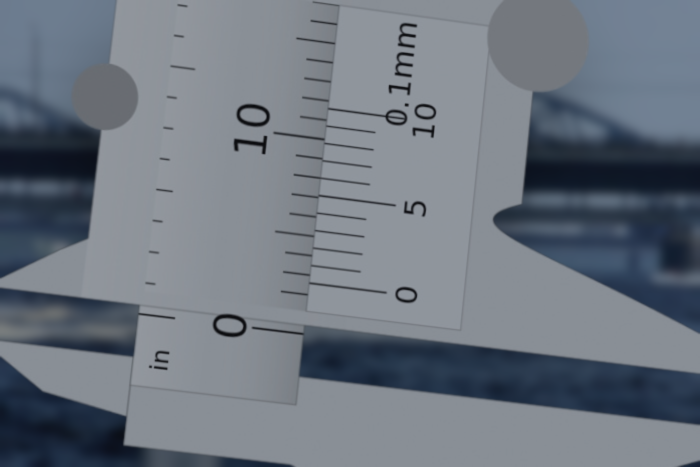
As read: 2.6 mm
